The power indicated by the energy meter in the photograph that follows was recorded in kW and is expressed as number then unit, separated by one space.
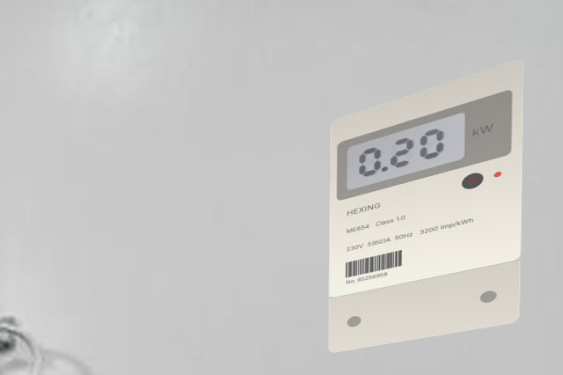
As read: 0.20 kW
